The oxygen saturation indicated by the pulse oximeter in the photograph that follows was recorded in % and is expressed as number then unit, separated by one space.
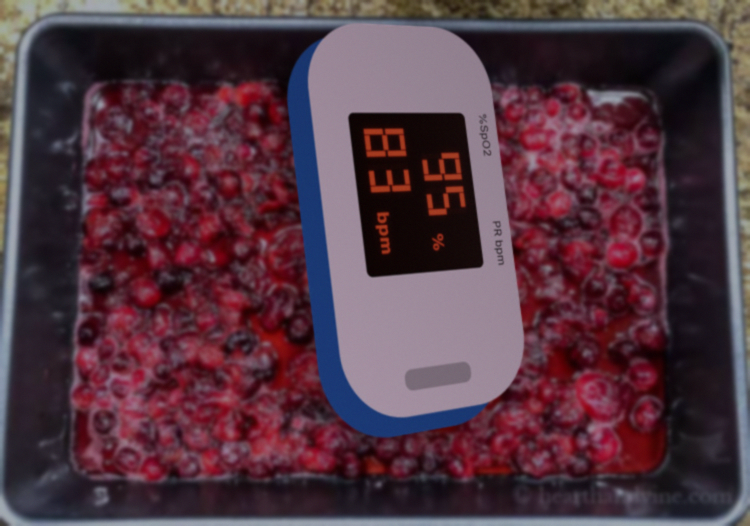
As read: 95 %
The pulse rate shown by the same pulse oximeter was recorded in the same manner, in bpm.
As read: 83 bpm
